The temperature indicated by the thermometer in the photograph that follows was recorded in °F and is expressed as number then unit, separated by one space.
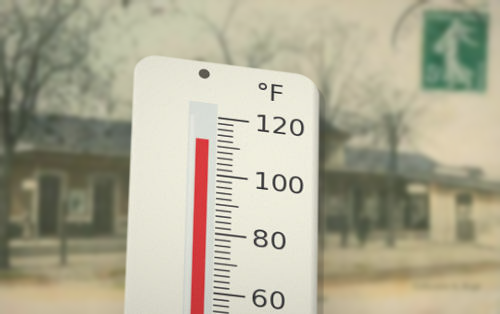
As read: 112 °F
